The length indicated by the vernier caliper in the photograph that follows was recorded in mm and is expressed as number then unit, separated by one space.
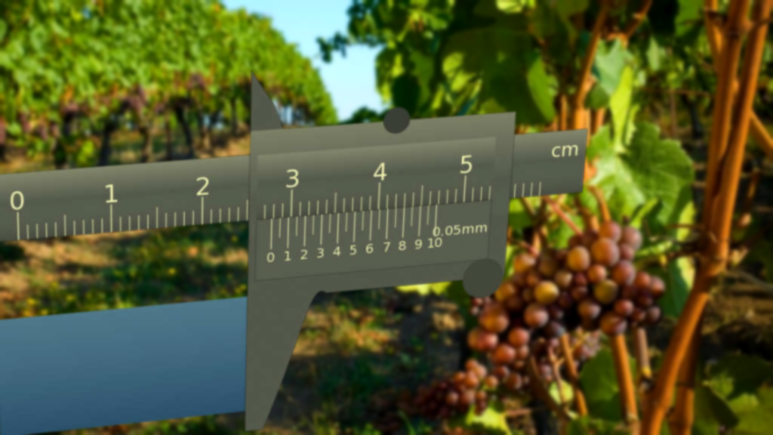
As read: 27.8 mm
